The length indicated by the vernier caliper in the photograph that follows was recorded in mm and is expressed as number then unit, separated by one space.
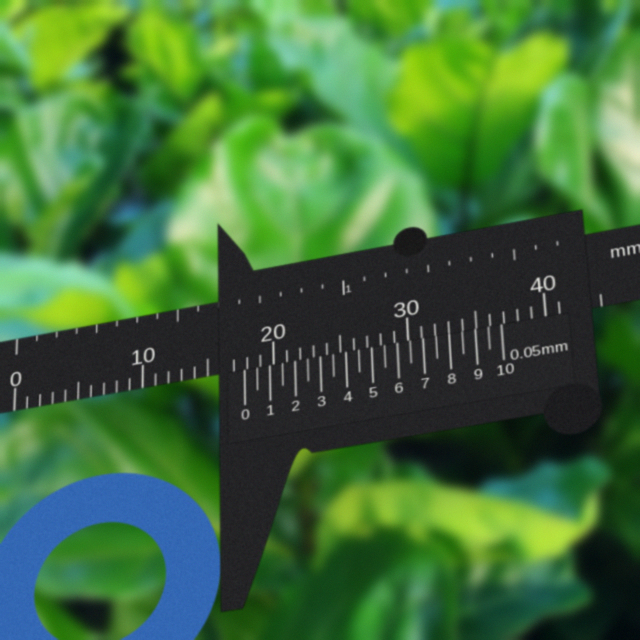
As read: 17.8 mm
